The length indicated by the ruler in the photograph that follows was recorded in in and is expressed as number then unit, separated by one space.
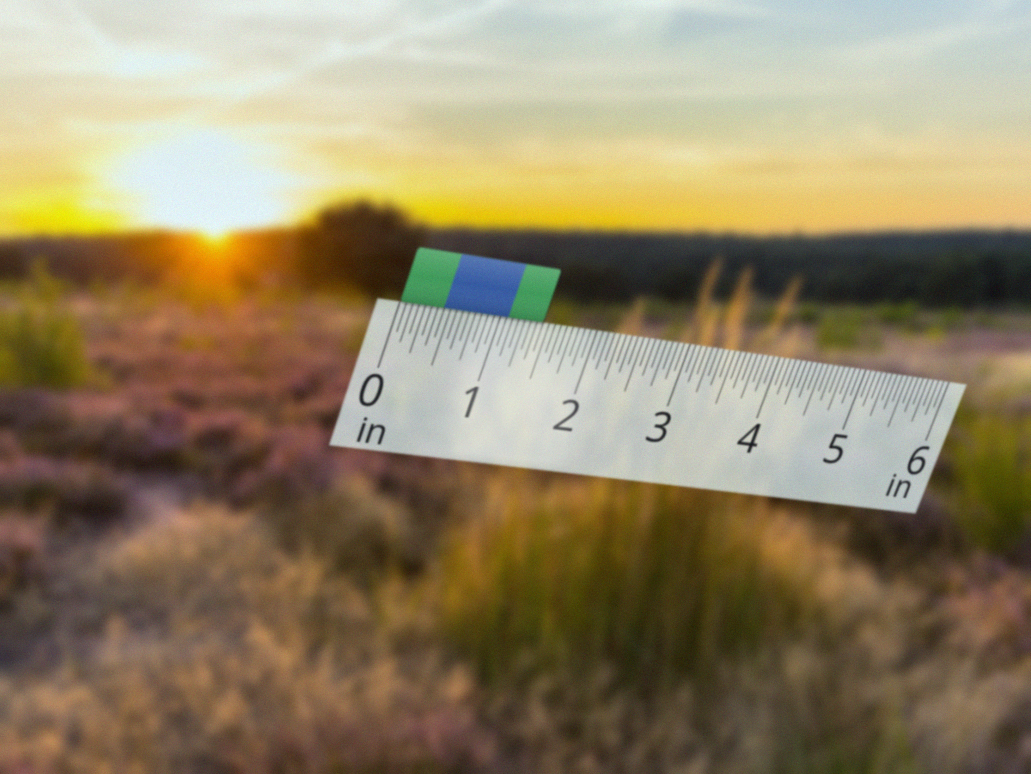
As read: 1.4375 in
